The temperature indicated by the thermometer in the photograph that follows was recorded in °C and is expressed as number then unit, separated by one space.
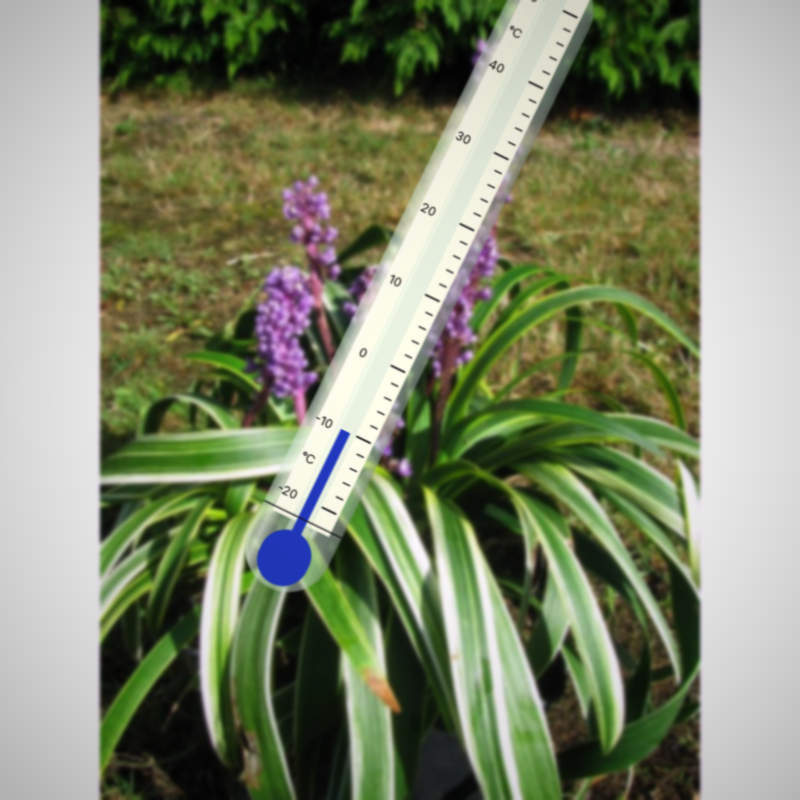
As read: -10 °C
